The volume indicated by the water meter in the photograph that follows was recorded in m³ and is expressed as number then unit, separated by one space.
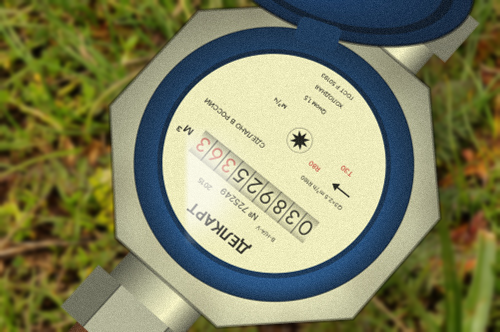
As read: 38925.363 m³
